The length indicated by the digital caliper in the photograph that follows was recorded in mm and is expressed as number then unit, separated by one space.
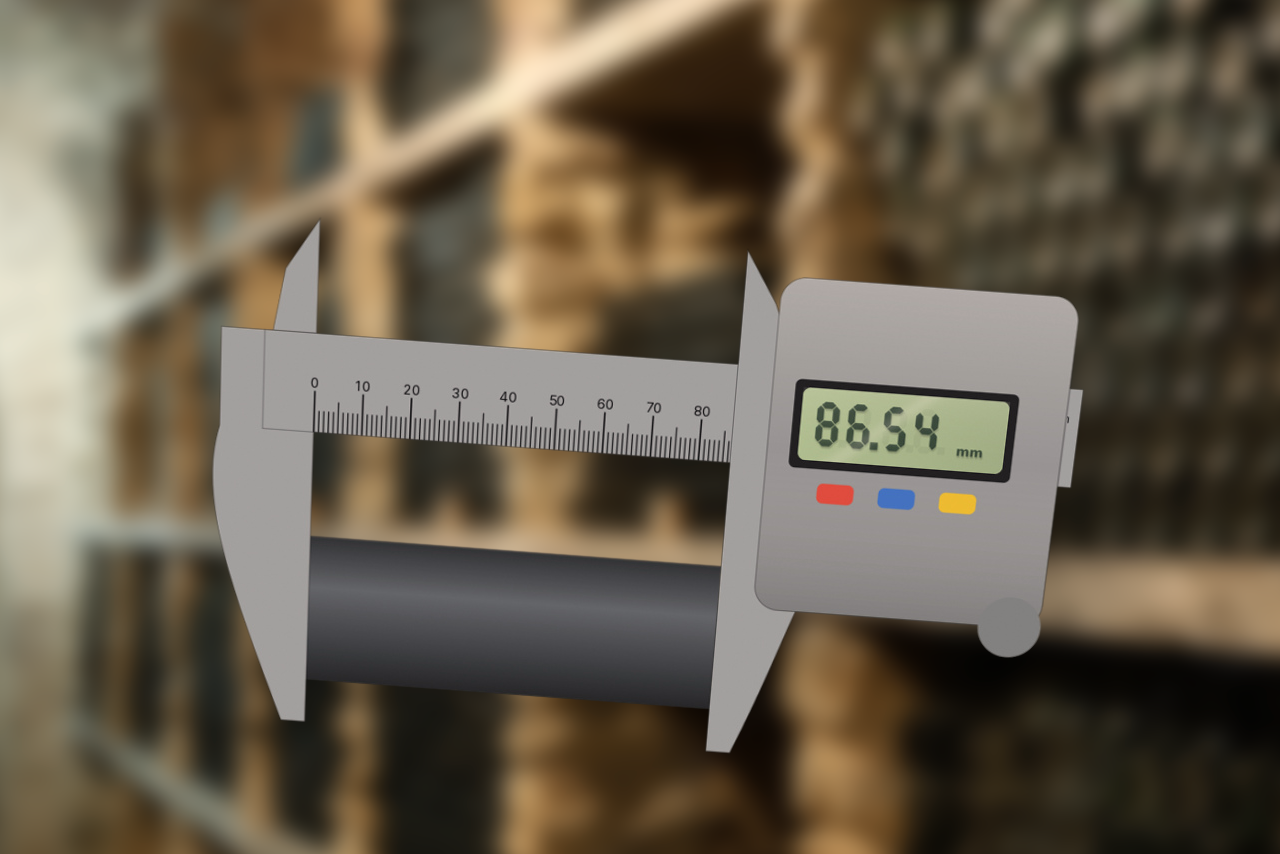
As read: 86.54 mm
